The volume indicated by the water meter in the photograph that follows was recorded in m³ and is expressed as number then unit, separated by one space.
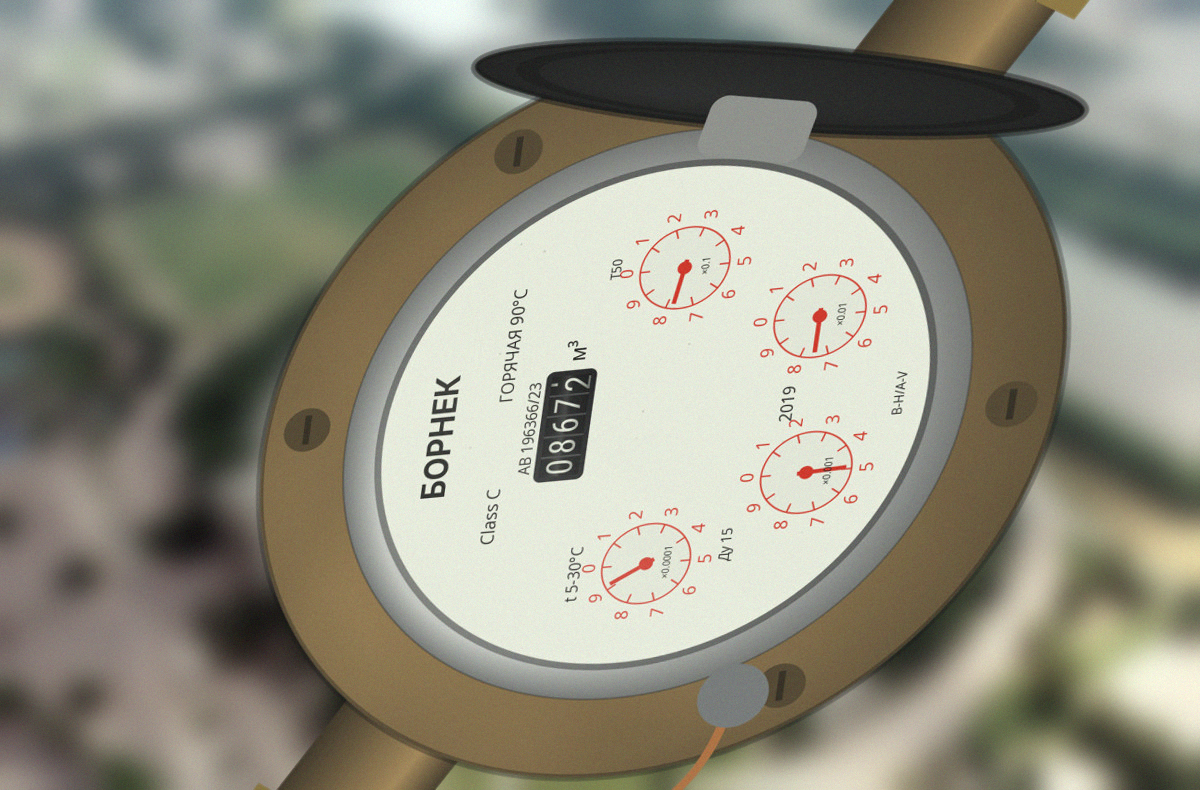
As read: 8671.7749 m³
